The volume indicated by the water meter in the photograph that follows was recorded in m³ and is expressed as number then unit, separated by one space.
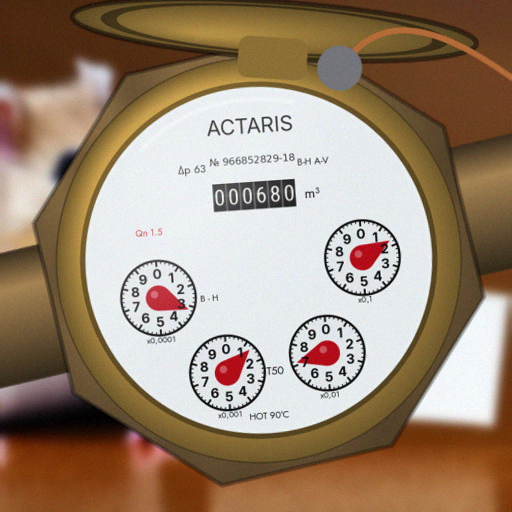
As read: 680.1713 m³
